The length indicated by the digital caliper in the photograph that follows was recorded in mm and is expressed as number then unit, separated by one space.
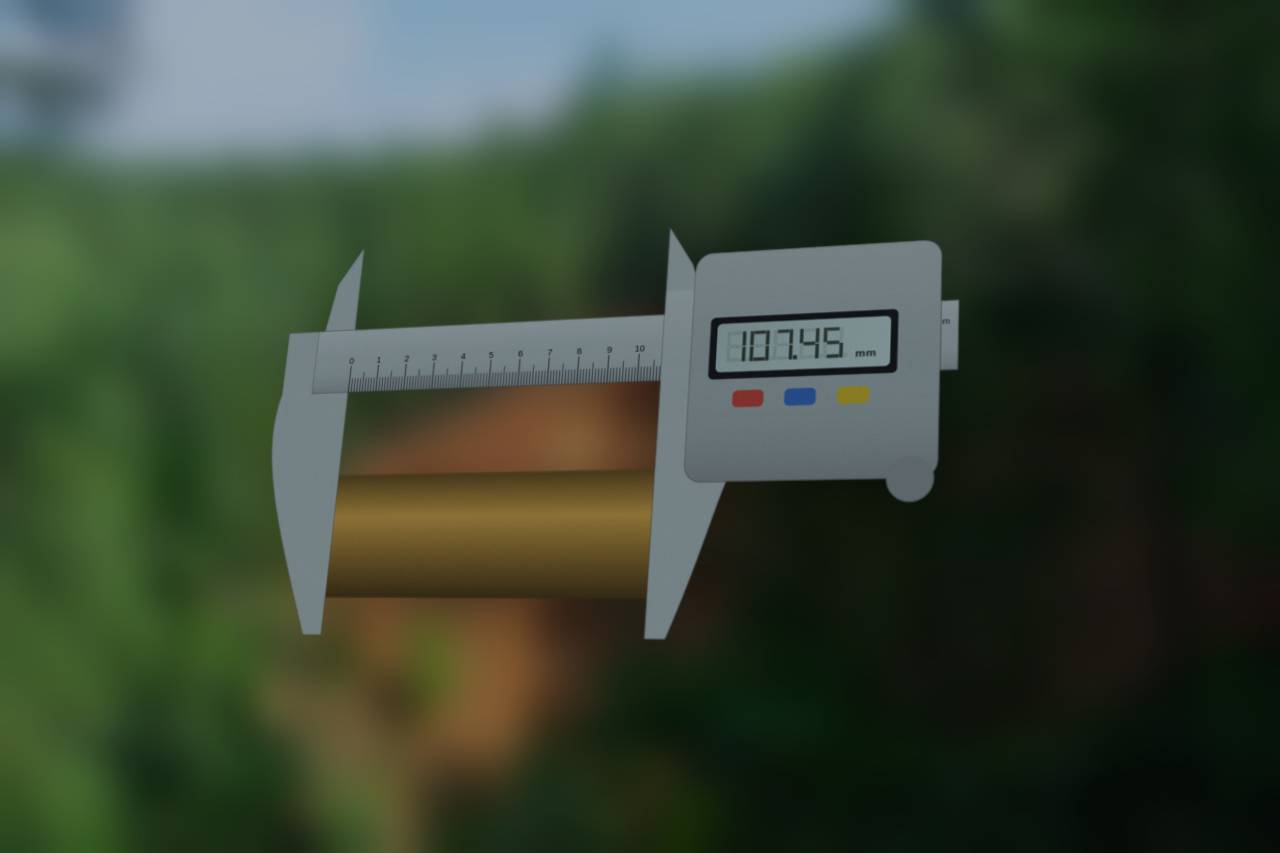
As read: 107.45 mm
